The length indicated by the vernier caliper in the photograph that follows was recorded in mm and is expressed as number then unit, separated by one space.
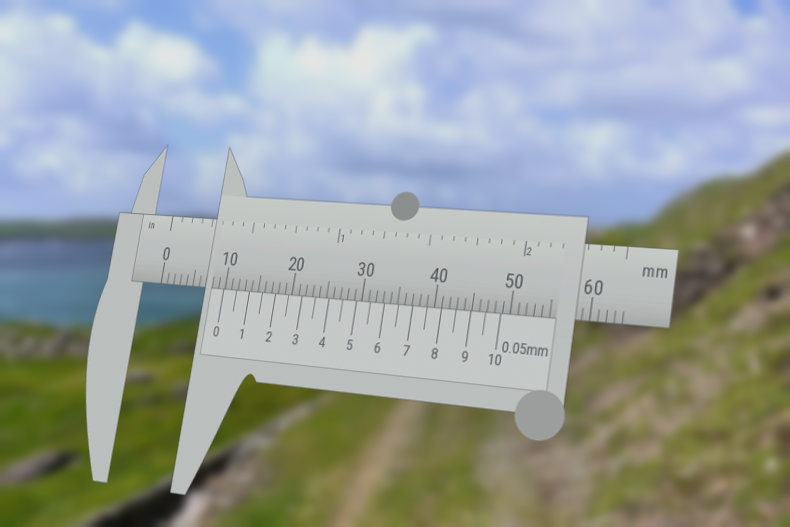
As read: 9.8 mm
